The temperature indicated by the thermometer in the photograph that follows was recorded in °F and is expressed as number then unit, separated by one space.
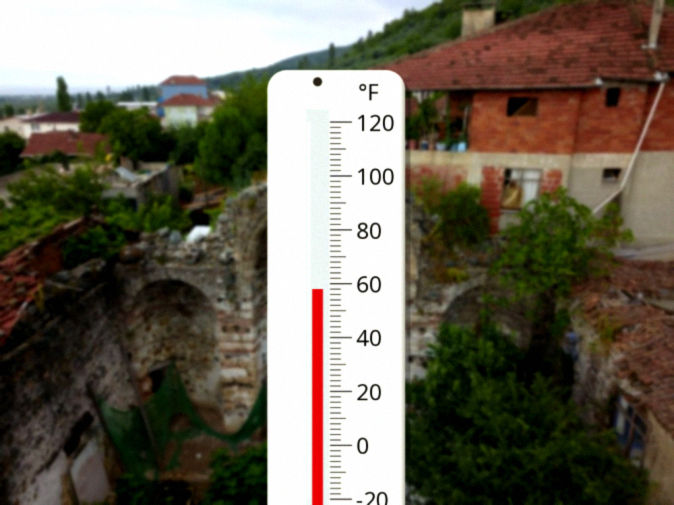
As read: 58 °F
